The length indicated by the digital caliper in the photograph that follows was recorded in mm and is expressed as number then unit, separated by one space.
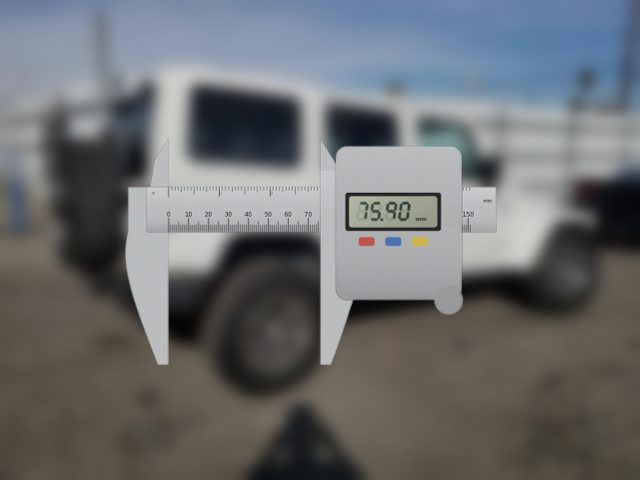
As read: 75.90 mm
